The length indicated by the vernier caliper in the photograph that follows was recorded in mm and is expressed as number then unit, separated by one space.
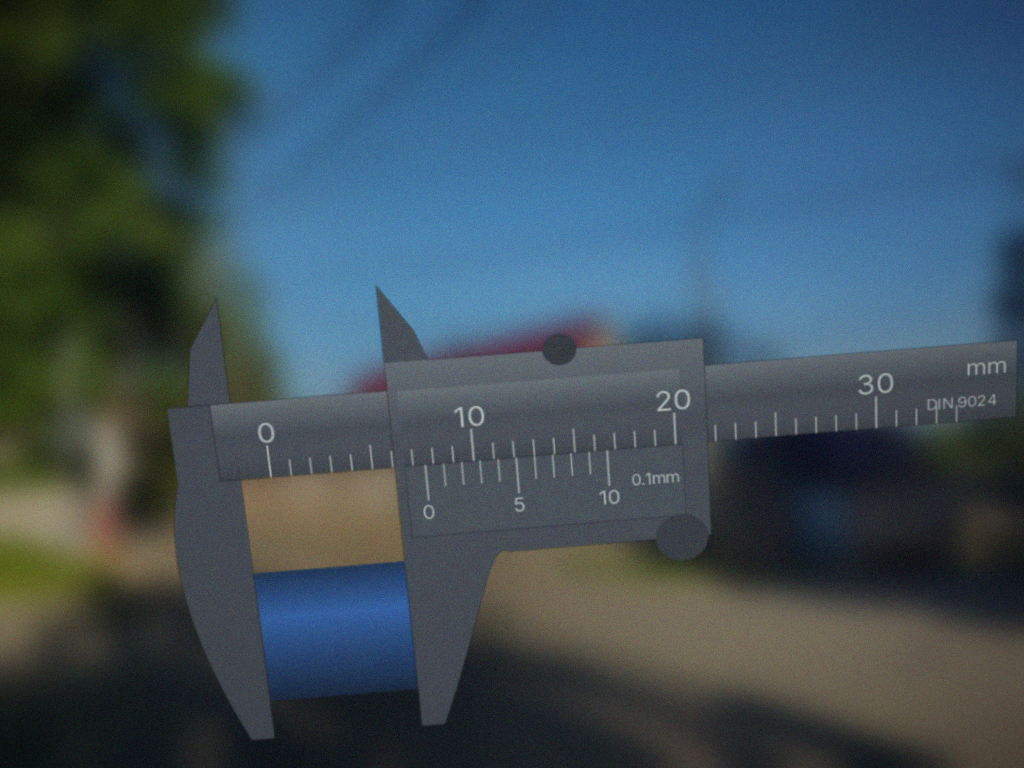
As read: 7.6 mm
